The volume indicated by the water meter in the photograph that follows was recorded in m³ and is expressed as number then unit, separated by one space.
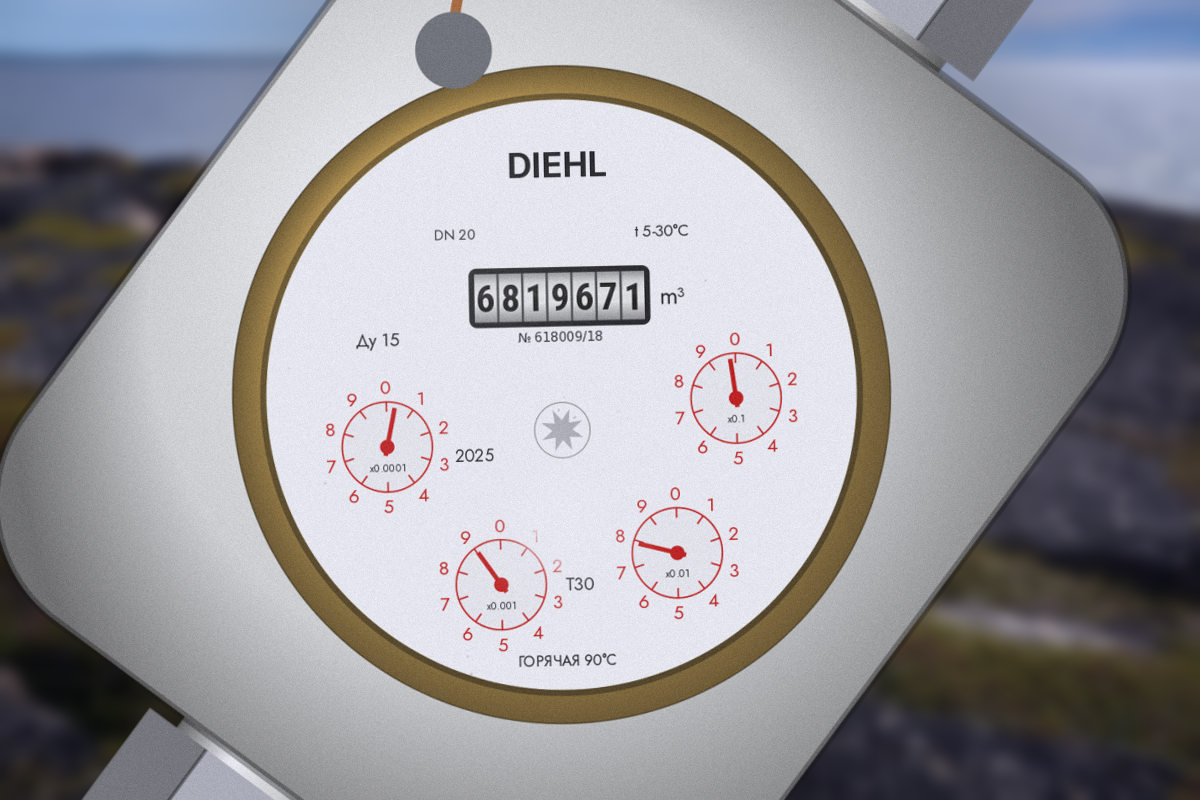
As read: 6819670.9790 m³
